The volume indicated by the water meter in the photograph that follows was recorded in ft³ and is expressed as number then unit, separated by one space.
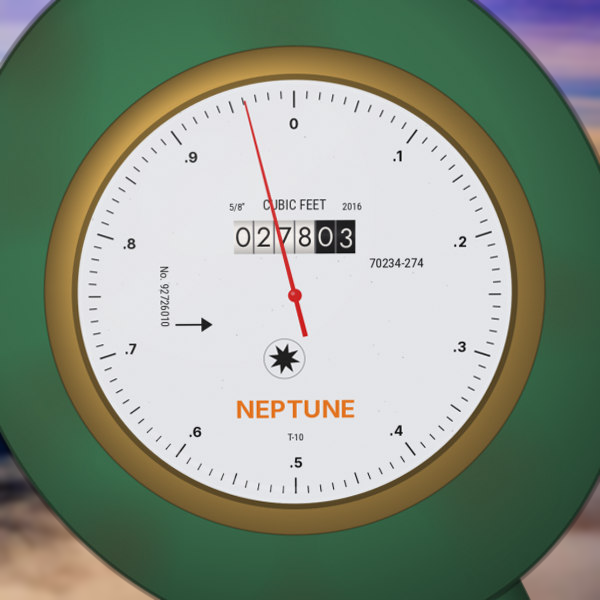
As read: 27802.96 ft³
